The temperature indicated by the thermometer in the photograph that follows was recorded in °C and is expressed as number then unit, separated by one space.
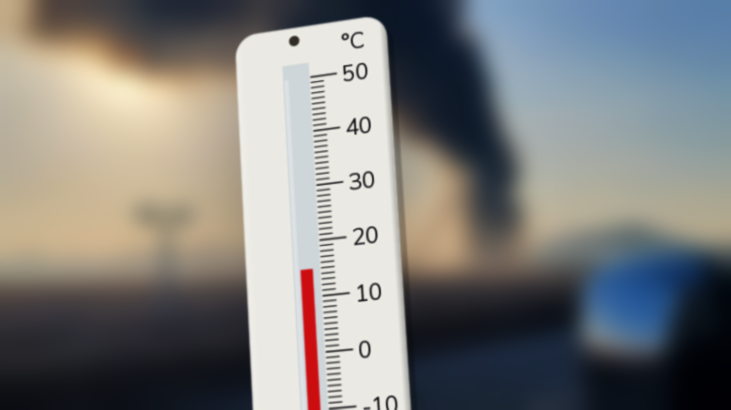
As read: 15 °C
